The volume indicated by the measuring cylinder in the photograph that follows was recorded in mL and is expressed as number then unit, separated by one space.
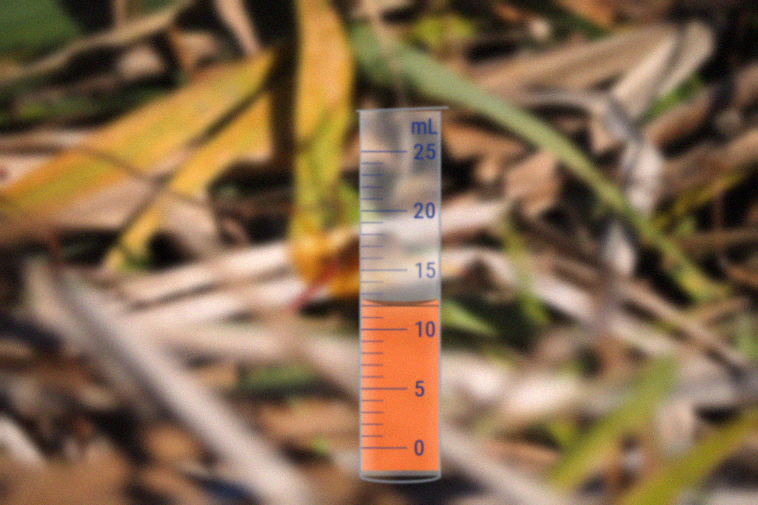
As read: 12 mL
